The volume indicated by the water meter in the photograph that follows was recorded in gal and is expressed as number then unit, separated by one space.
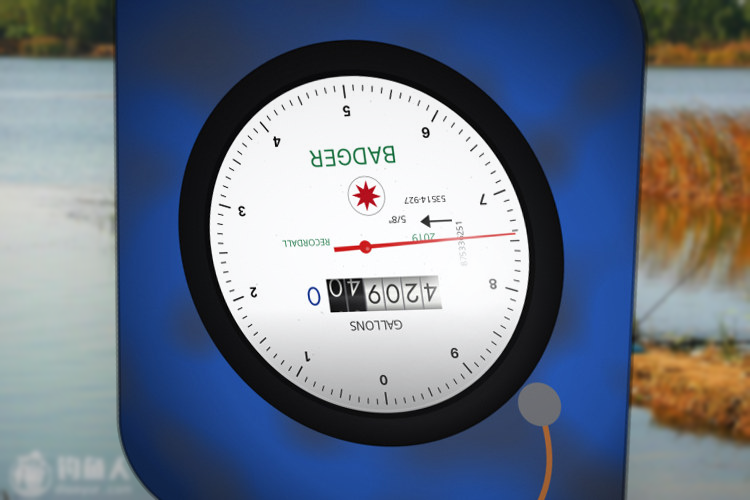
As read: 4209397.4 gal
